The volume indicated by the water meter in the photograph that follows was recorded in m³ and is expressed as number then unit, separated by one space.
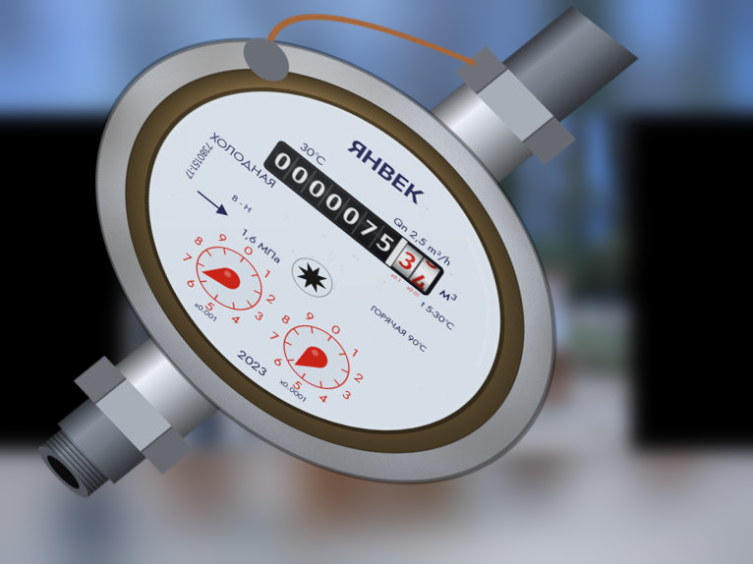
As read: 75.3365 m³
